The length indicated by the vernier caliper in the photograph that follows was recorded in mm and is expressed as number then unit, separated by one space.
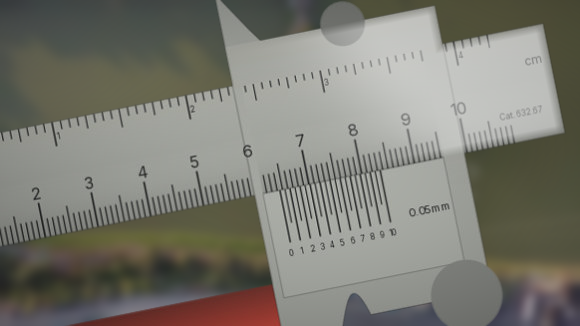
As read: 64.5 mm
